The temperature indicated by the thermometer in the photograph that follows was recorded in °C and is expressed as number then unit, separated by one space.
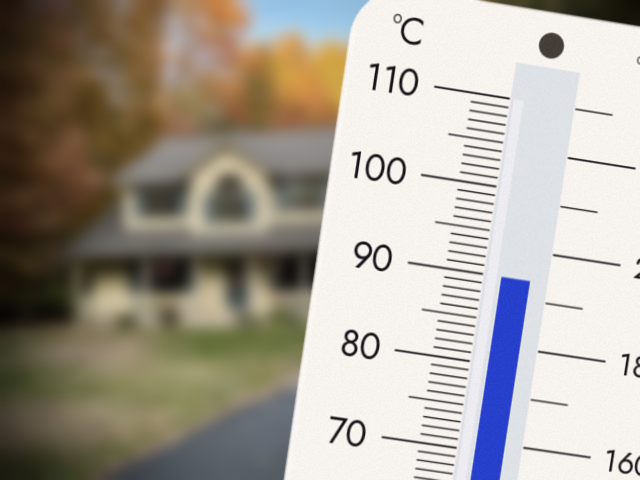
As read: 90 °C
